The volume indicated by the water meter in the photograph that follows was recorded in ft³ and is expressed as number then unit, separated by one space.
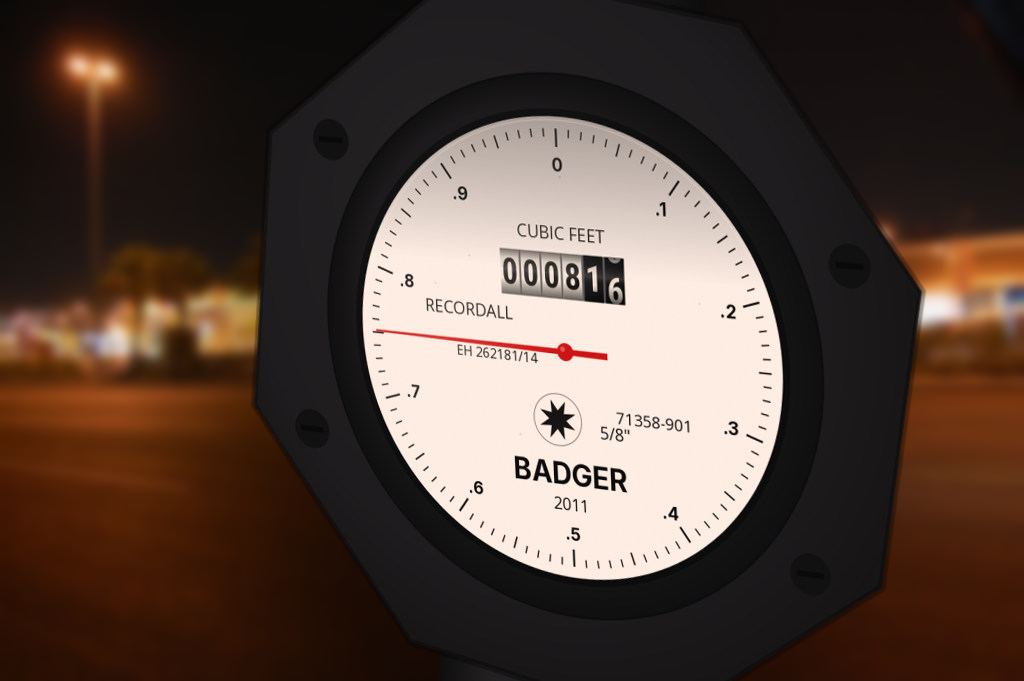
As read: 815.75 ft³
